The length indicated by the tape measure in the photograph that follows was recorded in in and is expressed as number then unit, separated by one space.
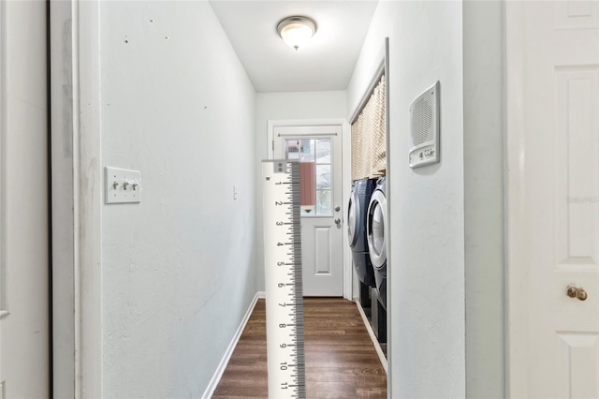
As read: 2.5 in
